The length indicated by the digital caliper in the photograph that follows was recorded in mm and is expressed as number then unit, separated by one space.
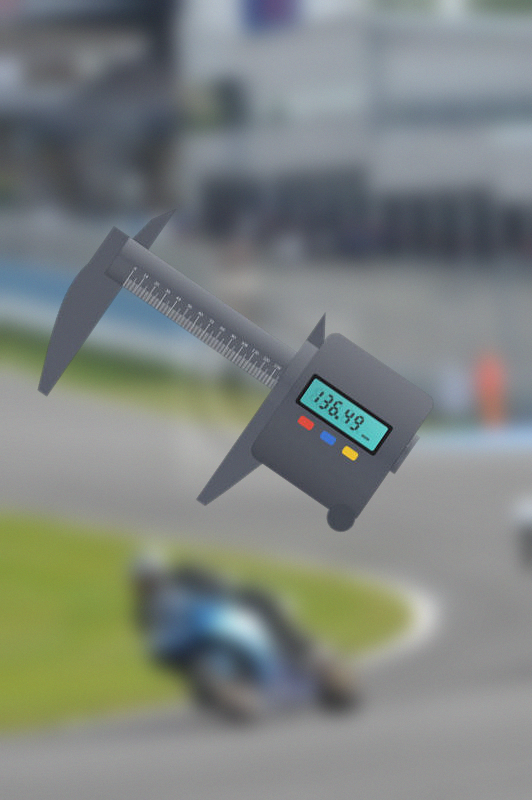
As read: 136.49 mm
